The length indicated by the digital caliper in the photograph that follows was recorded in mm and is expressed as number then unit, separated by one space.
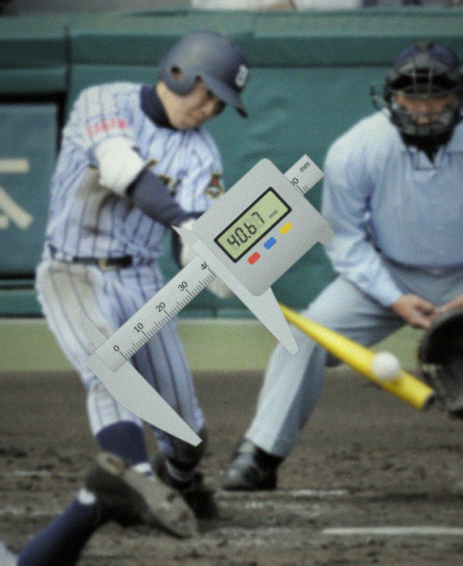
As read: 40.67 mm
